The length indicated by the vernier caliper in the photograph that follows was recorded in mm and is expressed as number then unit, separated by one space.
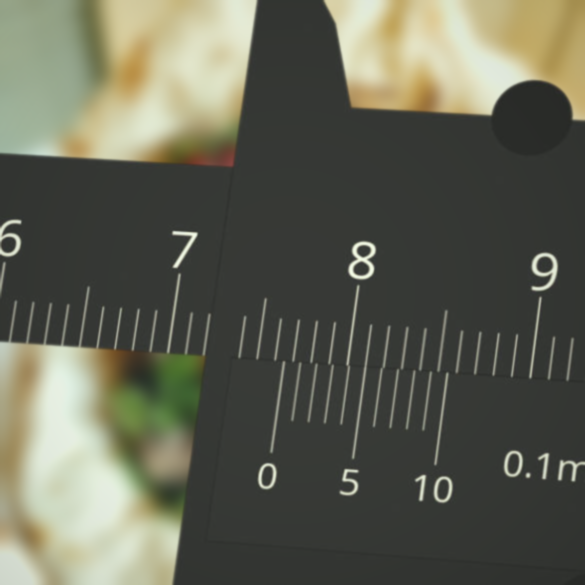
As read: 76.5 mm
